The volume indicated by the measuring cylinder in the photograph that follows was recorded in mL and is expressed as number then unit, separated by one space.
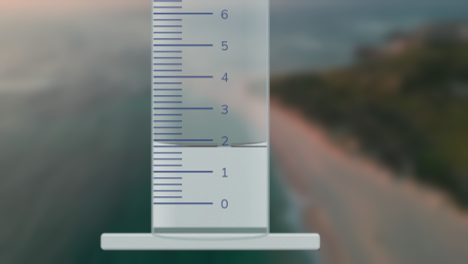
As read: 1.8 mL
